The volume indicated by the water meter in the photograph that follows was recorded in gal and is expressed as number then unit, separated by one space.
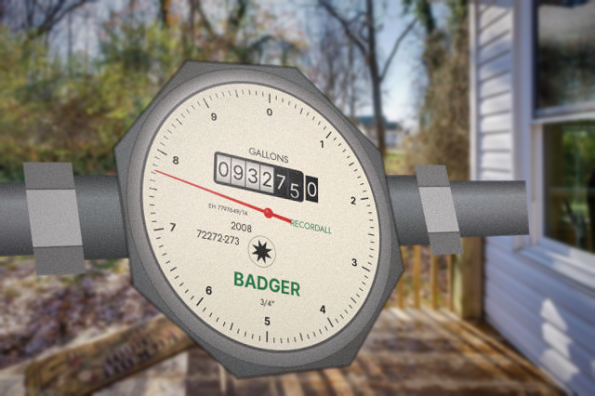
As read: 932747.7 gal
